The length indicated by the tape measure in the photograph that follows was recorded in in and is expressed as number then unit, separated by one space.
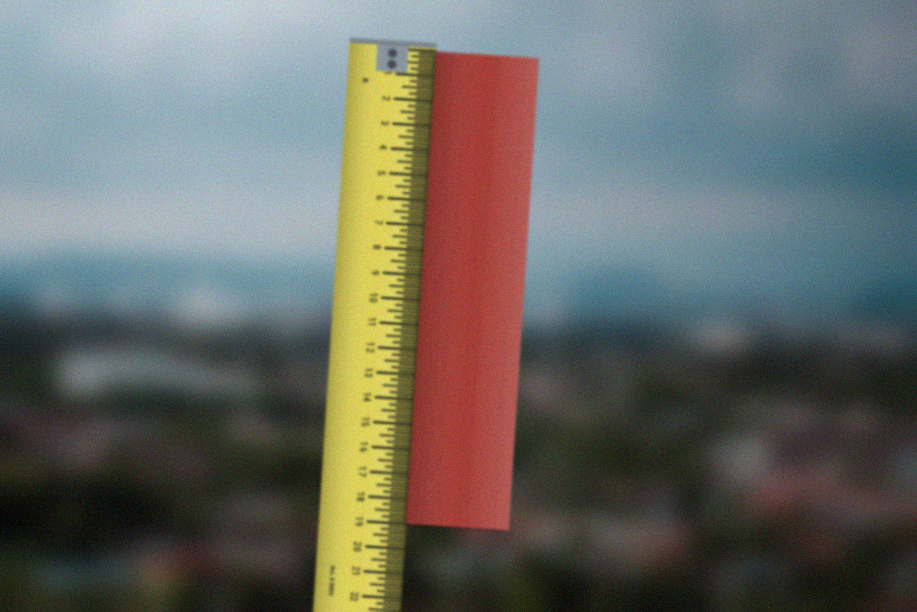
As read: 19 in
